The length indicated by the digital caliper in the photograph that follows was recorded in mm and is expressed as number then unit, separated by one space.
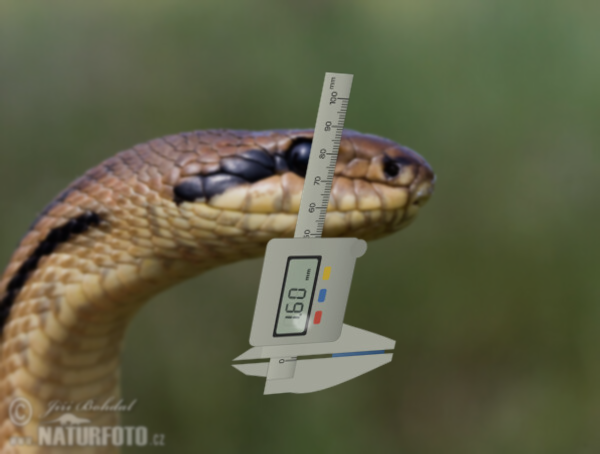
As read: 1.60 mm
